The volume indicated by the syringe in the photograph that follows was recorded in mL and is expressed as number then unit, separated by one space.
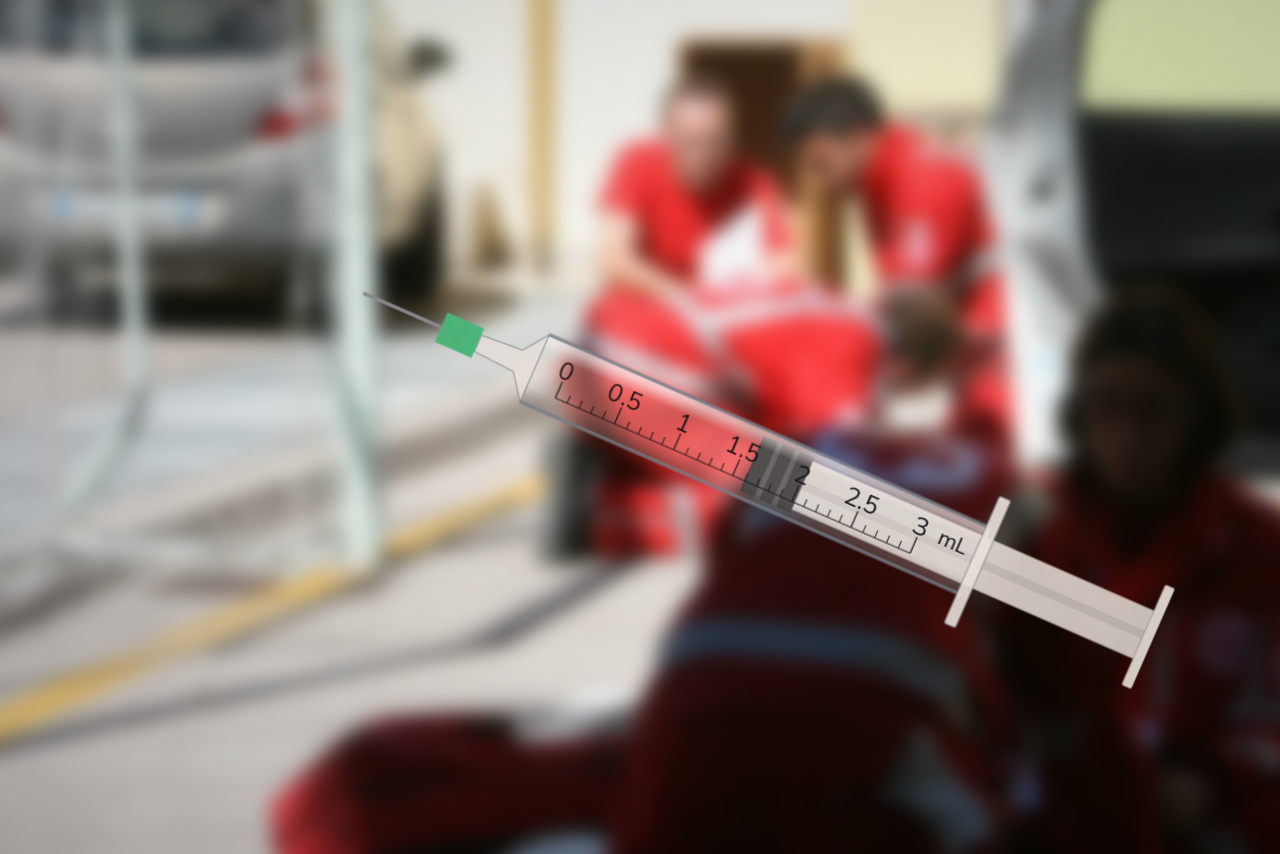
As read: 1.6 mL
